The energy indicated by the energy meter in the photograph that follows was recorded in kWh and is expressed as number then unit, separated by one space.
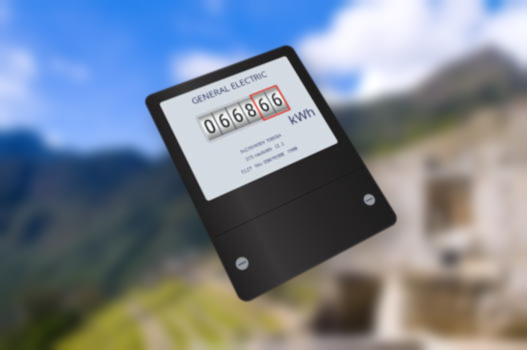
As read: 668.66 kWh
